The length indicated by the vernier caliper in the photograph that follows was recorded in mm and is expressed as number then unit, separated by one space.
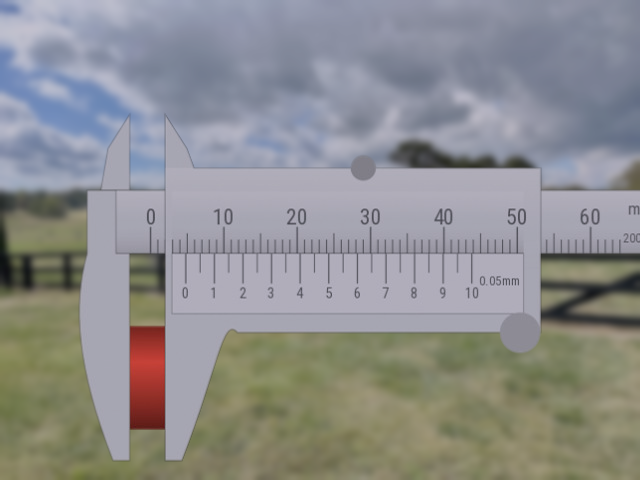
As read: 4.8 mm
